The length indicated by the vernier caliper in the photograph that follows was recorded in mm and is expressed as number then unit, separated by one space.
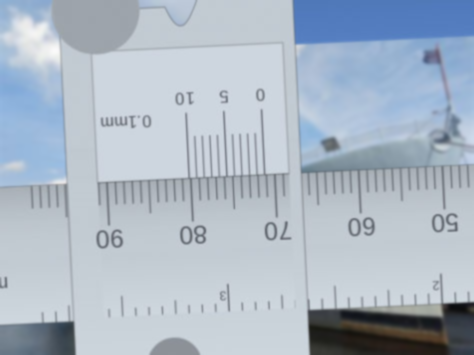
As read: 71.2 mm
